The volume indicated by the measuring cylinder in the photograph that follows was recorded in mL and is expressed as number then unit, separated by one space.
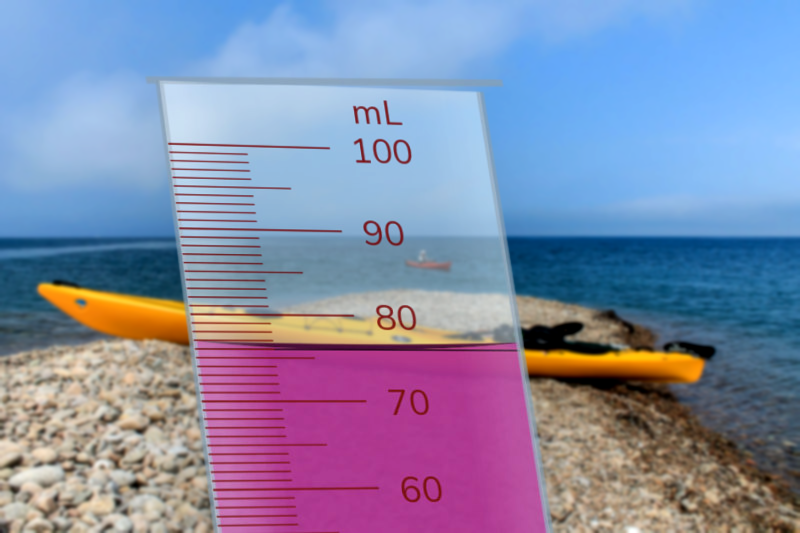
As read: 76 mL
